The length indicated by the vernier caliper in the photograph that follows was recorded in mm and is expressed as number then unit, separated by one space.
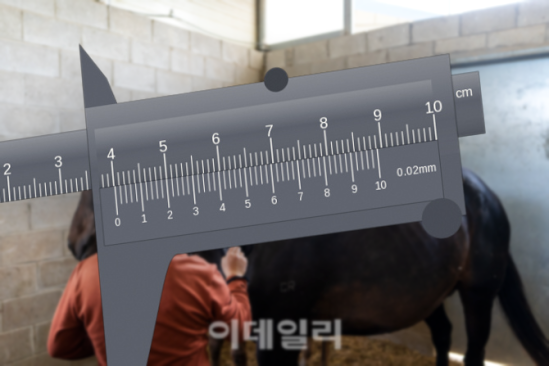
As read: 40.2 mm
